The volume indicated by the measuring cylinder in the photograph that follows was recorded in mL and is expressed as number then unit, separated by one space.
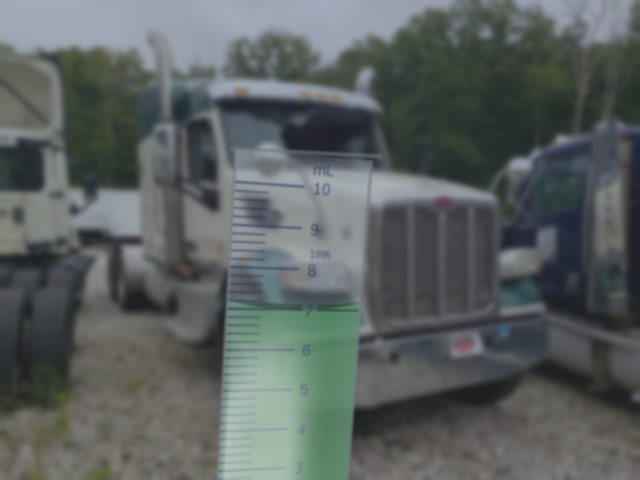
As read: 7 mL
